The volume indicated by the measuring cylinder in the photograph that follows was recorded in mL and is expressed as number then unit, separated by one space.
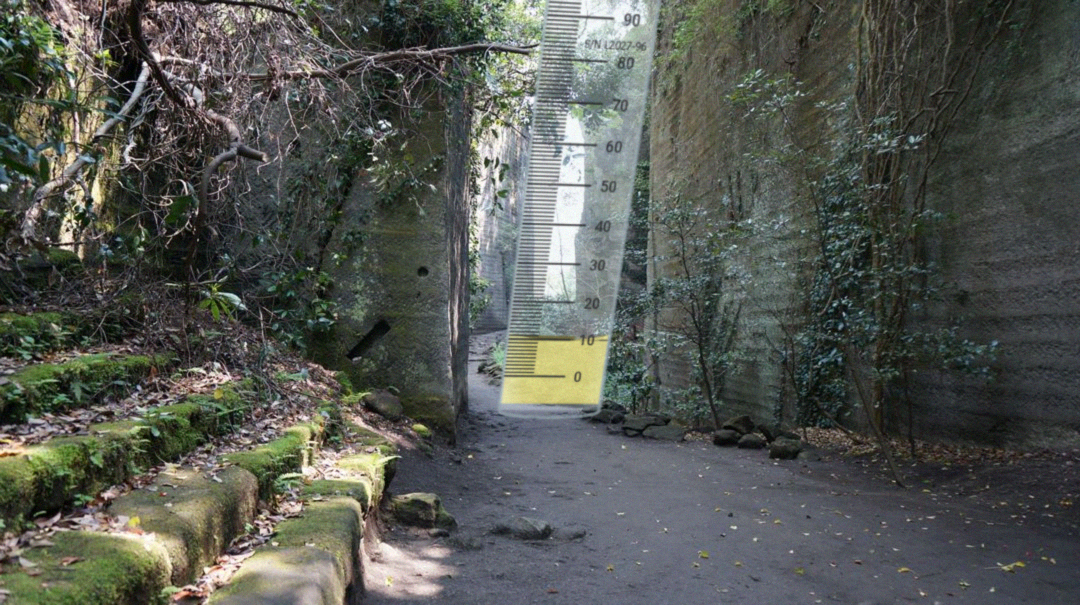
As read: 10 mL
